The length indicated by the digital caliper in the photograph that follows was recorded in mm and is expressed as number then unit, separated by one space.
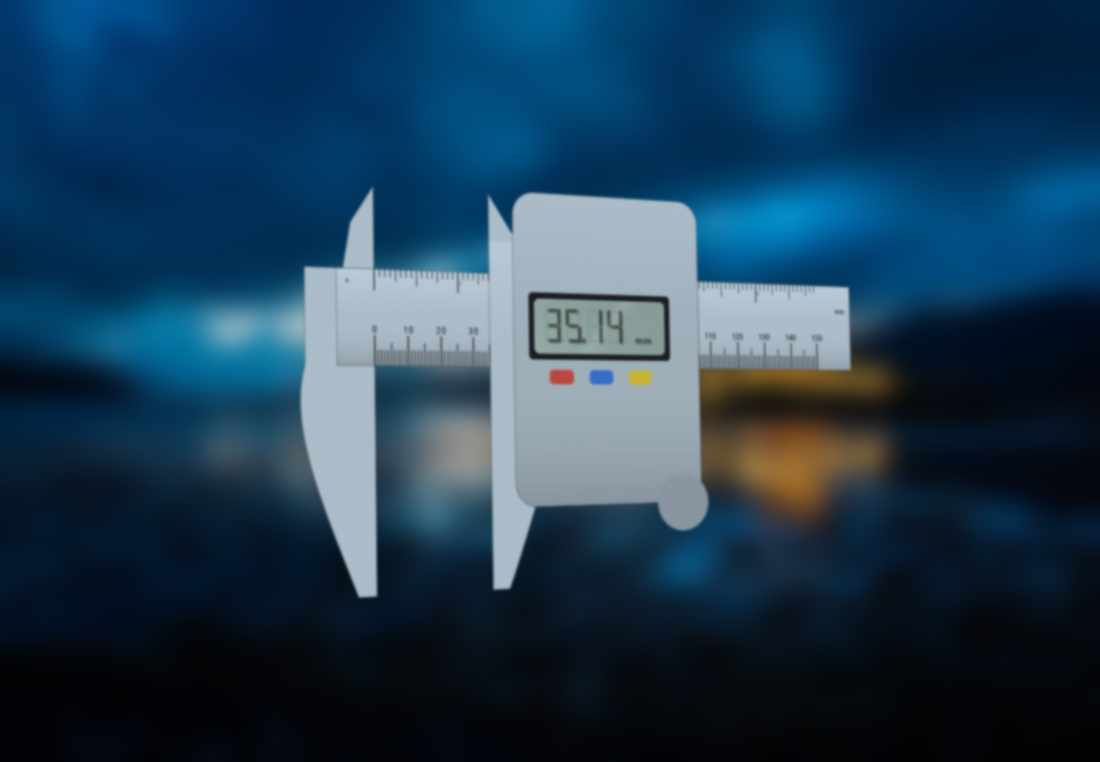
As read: 35.14 mm
